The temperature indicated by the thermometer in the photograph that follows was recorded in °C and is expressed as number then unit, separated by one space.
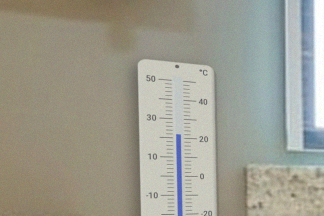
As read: 22 °C
